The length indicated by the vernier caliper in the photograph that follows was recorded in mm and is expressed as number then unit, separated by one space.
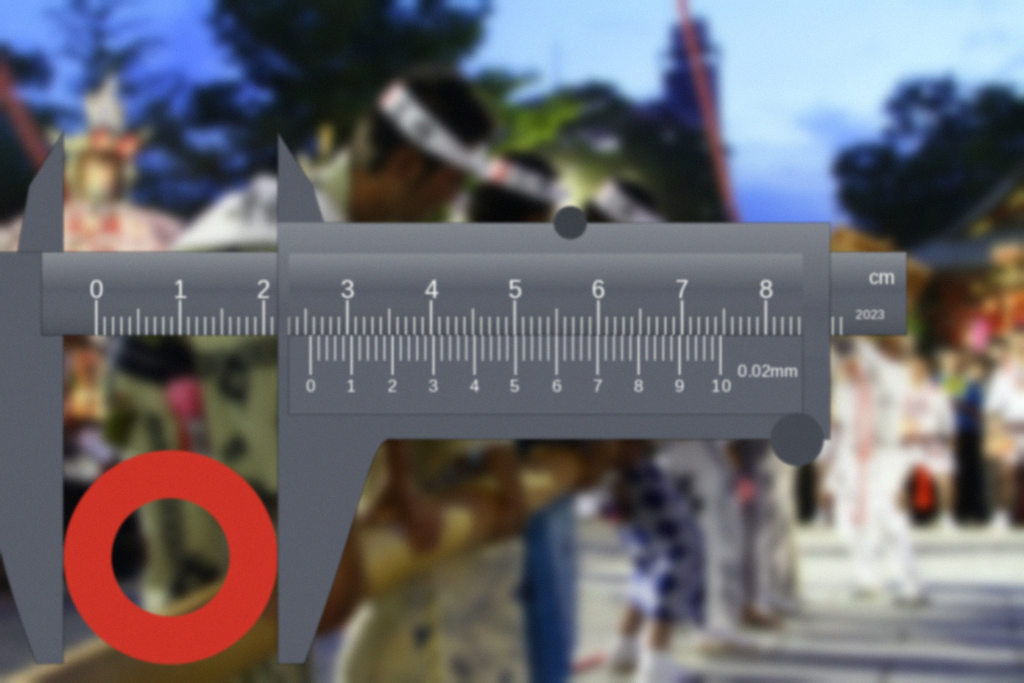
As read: 25.6 mm
